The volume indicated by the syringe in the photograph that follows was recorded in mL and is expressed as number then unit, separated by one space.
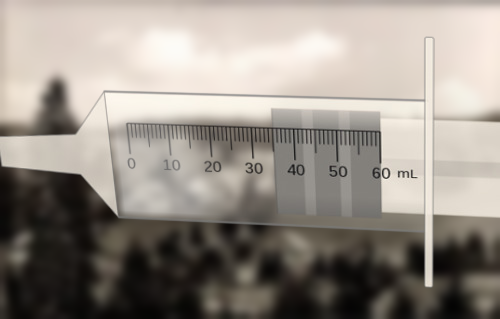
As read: 35 mL
